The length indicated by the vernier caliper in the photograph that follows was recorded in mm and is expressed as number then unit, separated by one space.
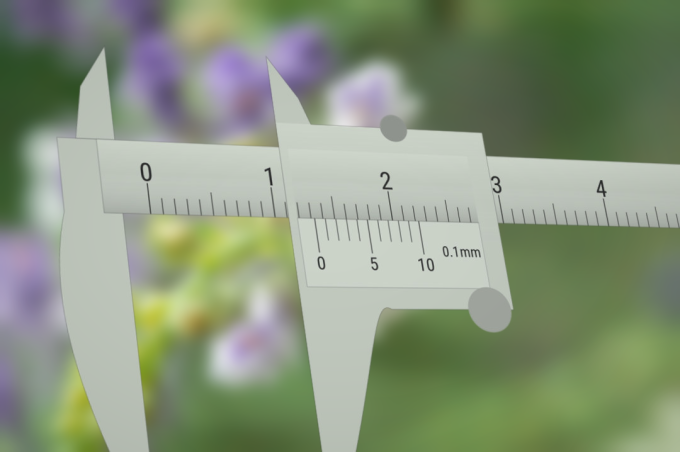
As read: 13.3 mm
